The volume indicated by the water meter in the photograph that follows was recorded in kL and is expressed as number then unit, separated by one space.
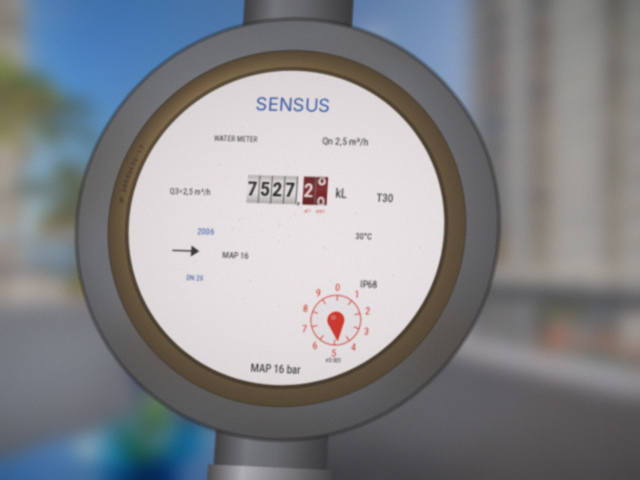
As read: 7527.284 kL
